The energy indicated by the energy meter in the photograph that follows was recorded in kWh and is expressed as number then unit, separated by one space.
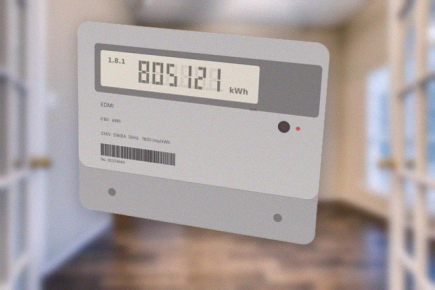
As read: 805121 kWh
